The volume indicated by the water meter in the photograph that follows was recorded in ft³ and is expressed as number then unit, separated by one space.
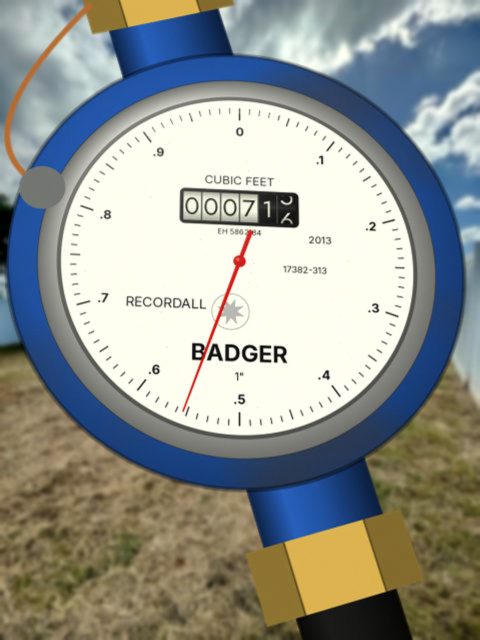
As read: 715.55 ft³
